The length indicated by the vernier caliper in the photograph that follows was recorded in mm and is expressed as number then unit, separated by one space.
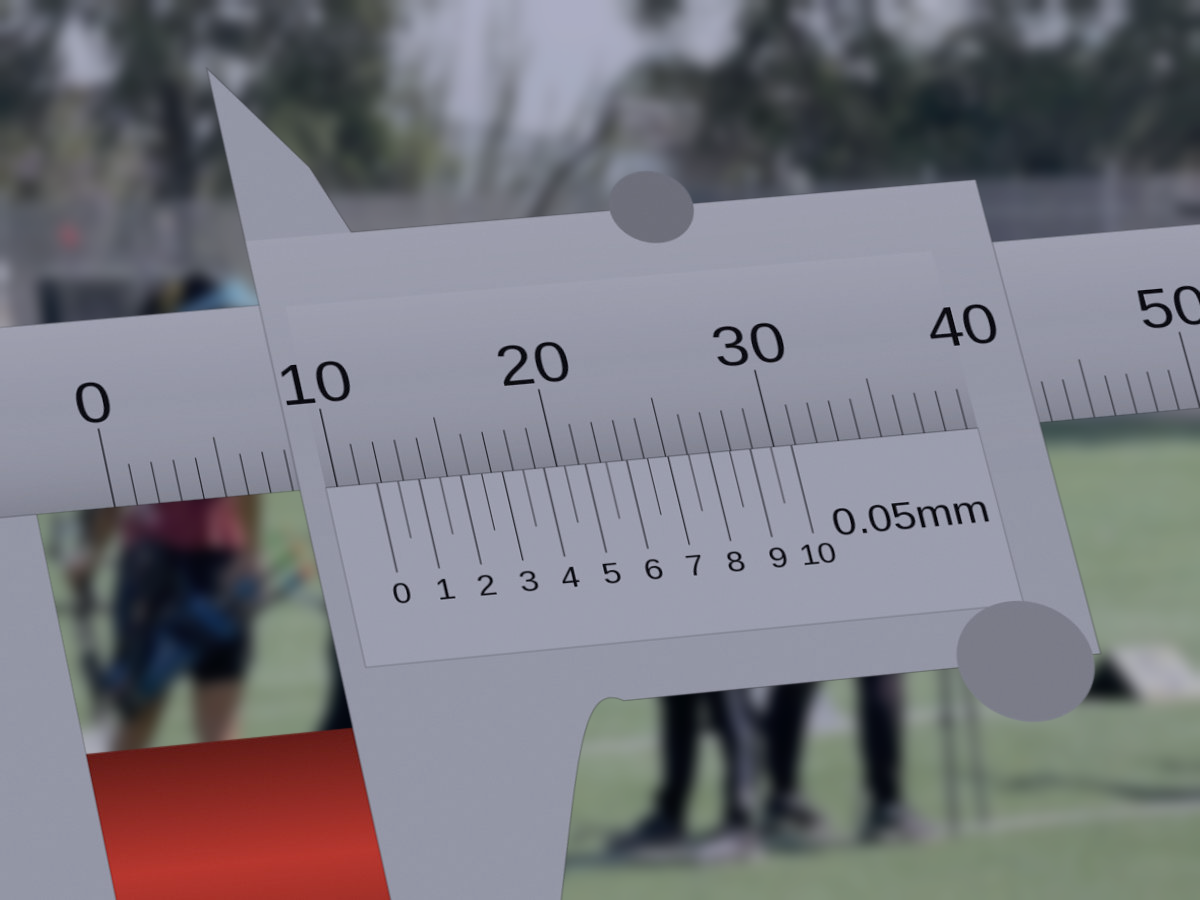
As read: 11.8 mm
